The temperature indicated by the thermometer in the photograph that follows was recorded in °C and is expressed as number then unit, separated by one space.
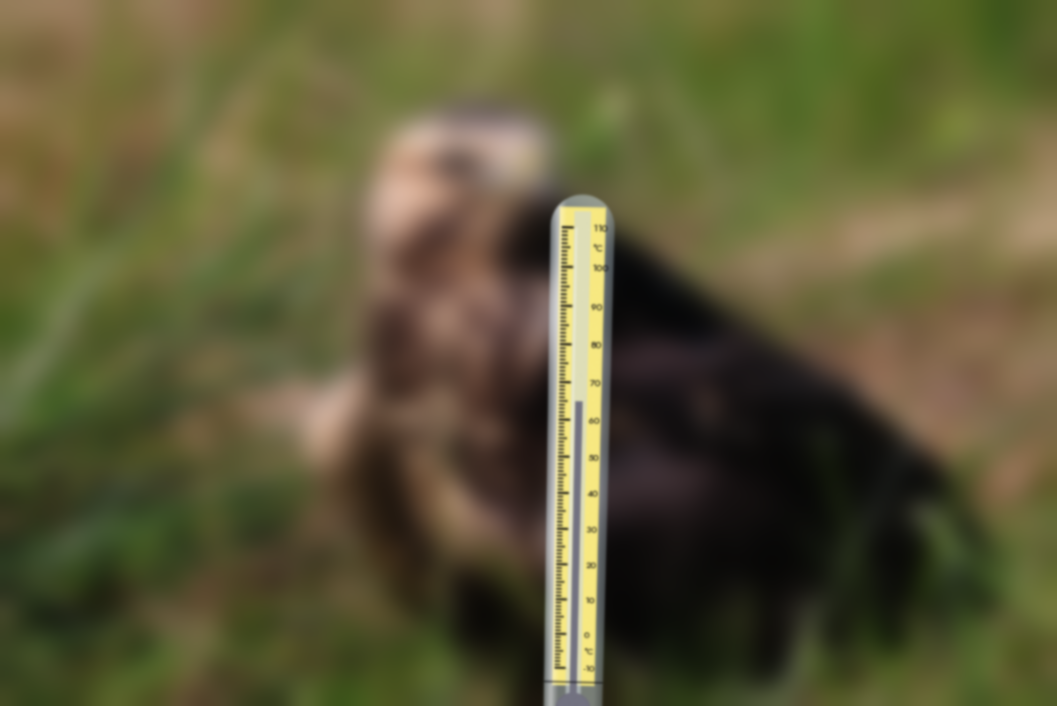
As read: 65 °C
